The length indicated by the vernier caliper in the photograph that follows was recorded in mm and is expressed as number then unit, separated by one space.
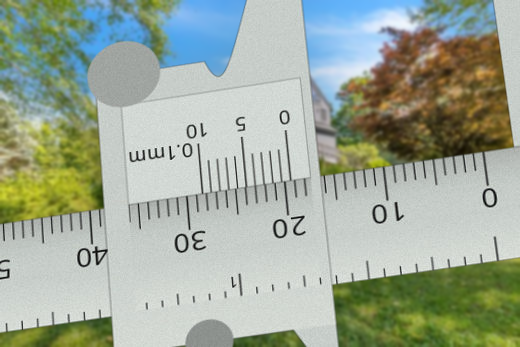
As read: 19.4 mm
